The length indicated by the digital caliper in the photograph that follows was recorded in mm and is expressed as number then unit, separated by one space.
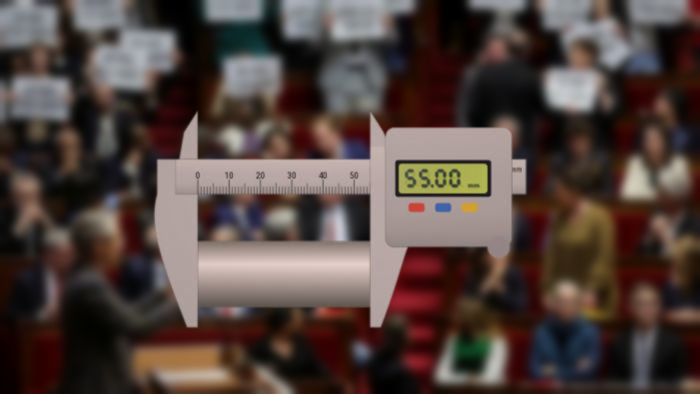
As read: 55.00 mm
